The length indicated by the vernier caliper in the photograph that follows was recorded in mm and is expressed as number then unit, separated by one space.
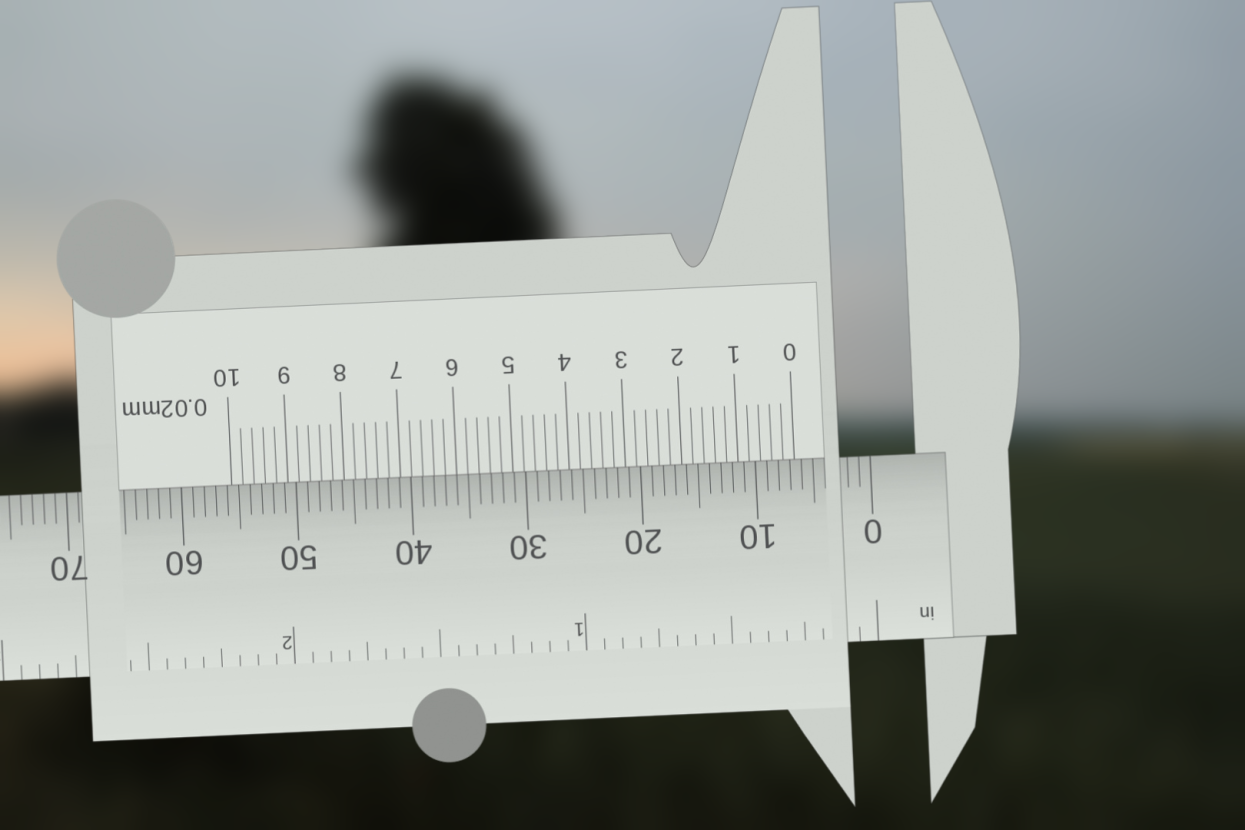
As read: 6.6 mm
